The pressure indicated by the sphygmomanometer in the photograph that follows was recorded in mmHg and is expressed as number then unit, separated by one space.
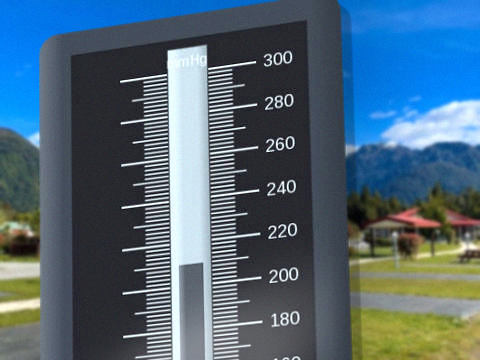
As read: 210 mmHg
